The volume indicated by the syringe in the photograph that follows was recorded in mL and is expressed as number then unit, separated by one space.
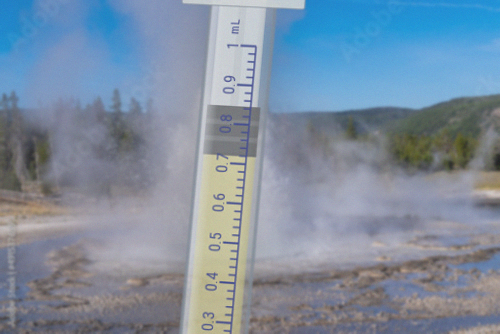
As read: 0.72 mL
